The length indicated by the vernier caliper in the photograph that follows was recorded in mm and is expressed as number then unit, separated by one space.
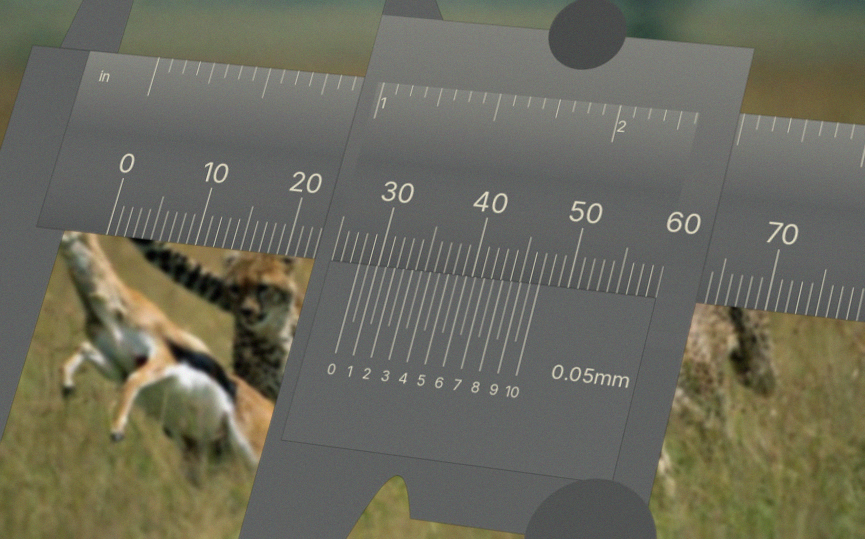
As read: 28.0 mm
